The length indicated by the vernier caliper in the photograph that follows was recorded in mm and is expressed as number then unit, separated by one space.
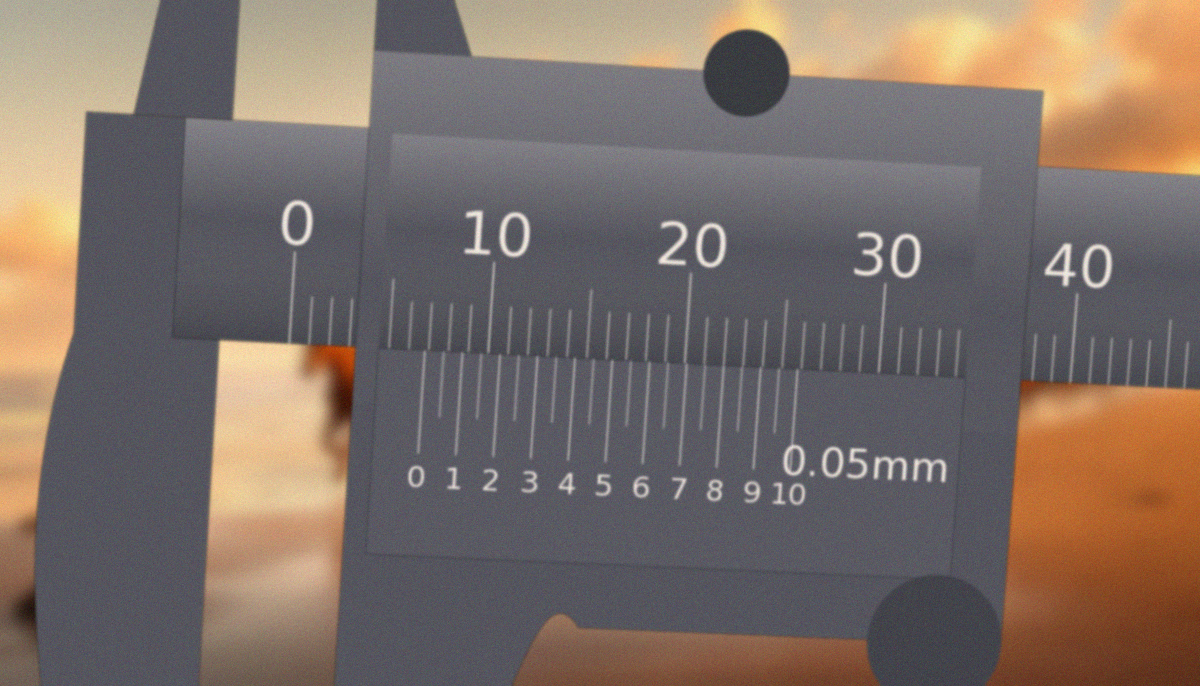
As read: 6.8 mm
